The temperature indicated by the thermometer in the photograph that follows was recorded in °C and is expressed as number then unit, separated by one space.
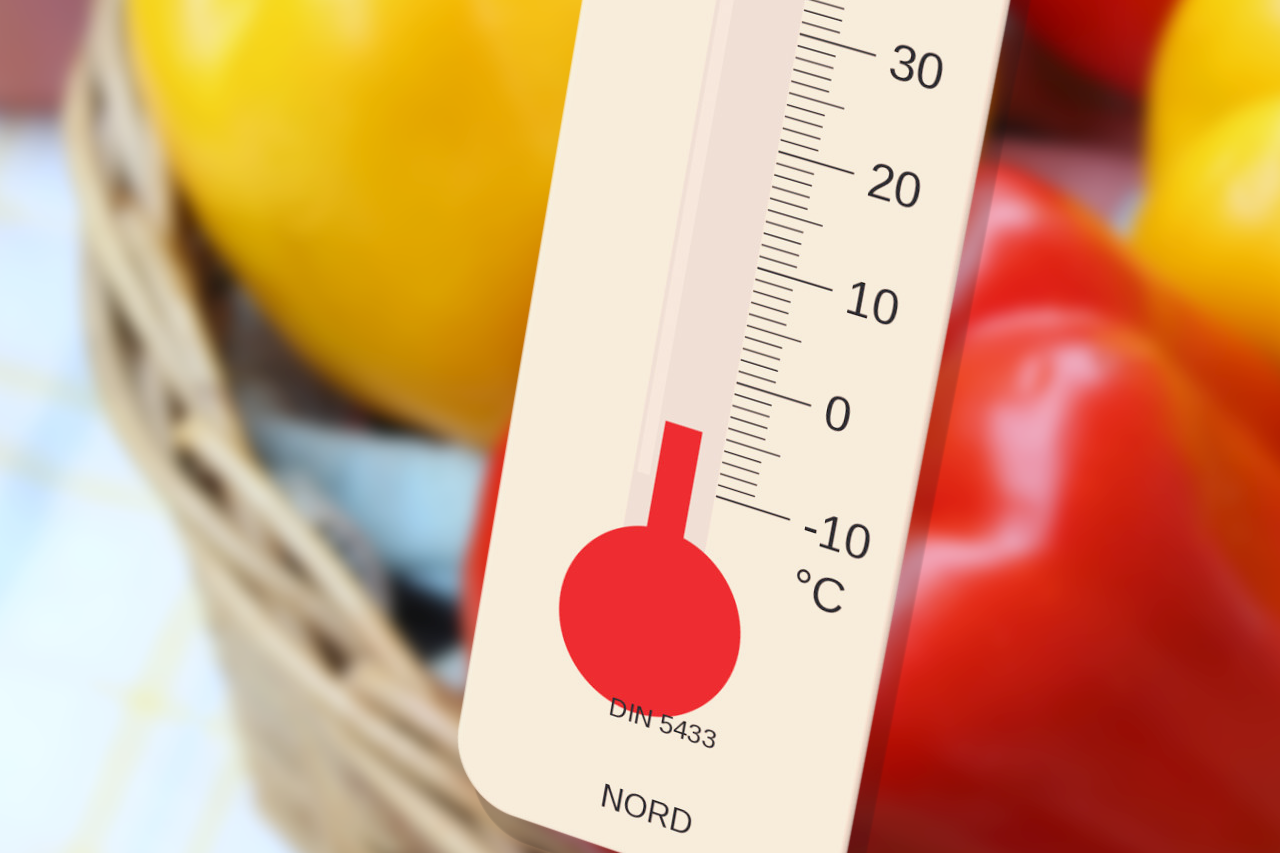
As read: -5 °C
